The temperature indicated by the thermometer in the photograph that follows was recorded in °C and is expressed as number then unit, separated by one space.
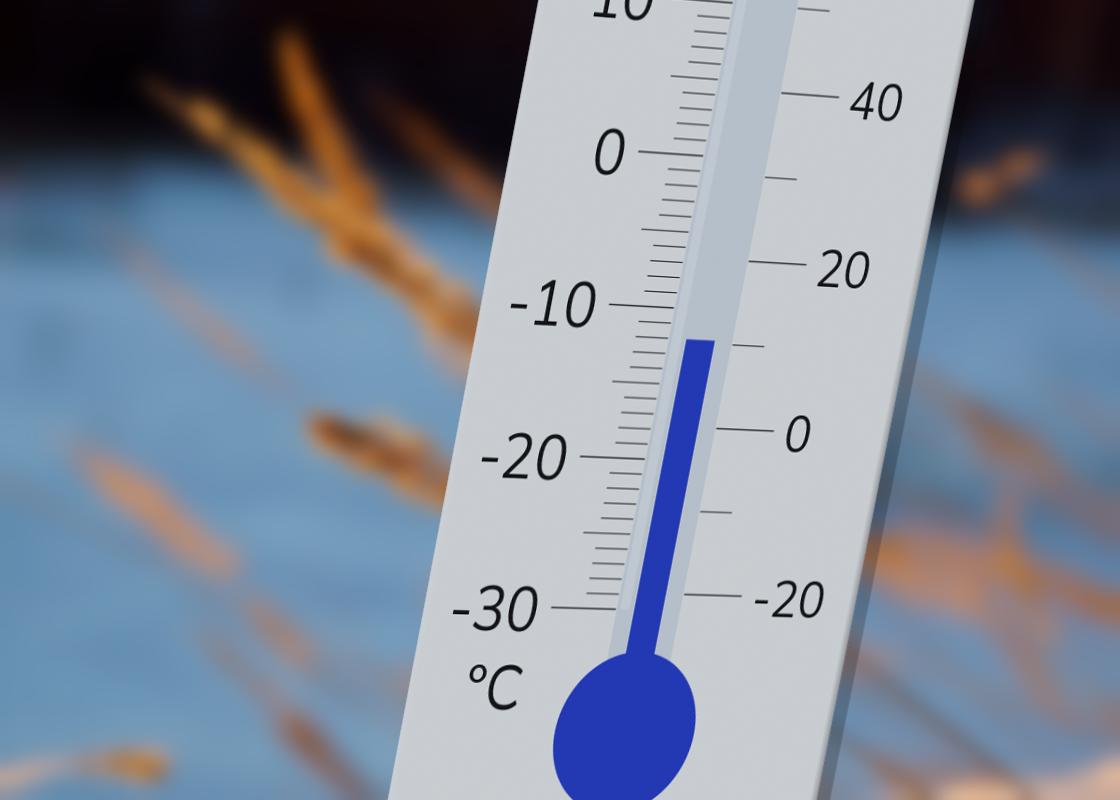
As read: -12 °C
